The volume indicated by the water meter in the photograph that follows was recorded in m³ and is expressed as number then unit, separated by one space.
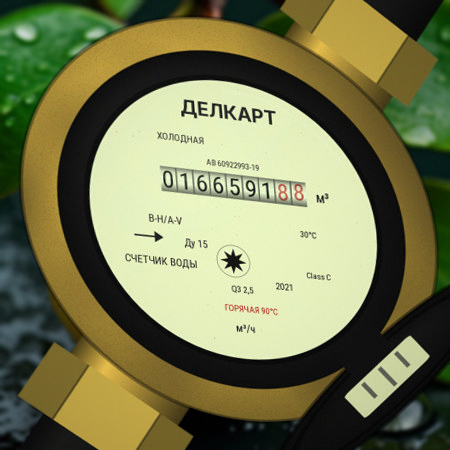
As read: 166591.88 m³
